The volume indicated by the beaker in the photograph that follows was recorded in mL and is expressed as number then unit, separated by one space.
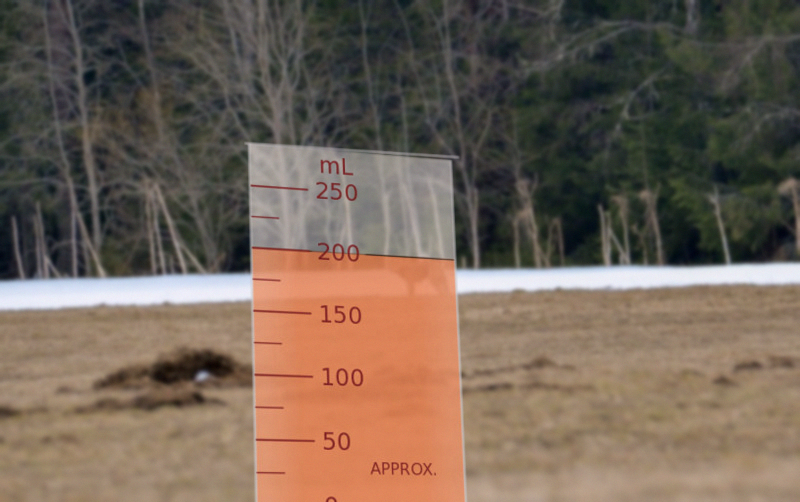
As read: 200 mL
